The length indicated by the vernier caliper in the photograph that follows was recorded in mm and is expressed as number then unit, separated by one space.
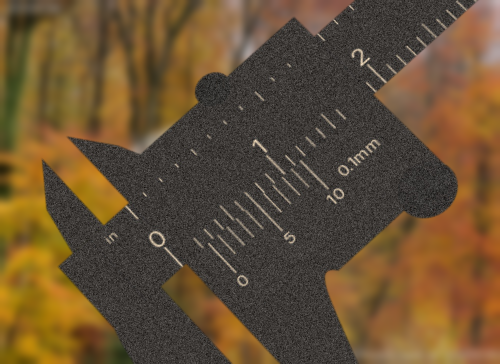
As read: 2.5 mm
